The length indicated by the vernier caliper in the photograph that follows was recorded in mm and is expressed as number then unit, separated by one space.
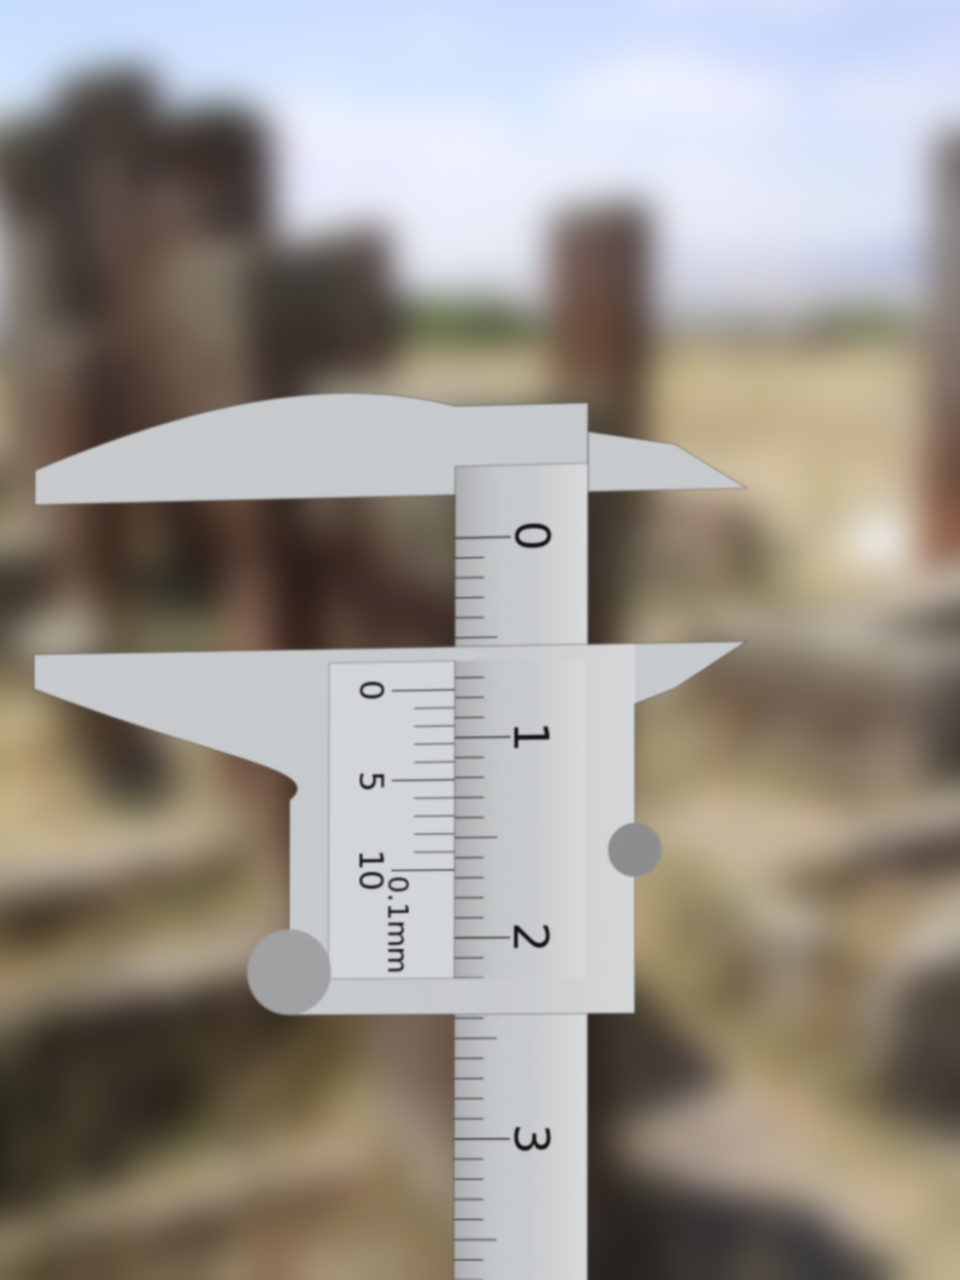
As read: 7.6 mm
